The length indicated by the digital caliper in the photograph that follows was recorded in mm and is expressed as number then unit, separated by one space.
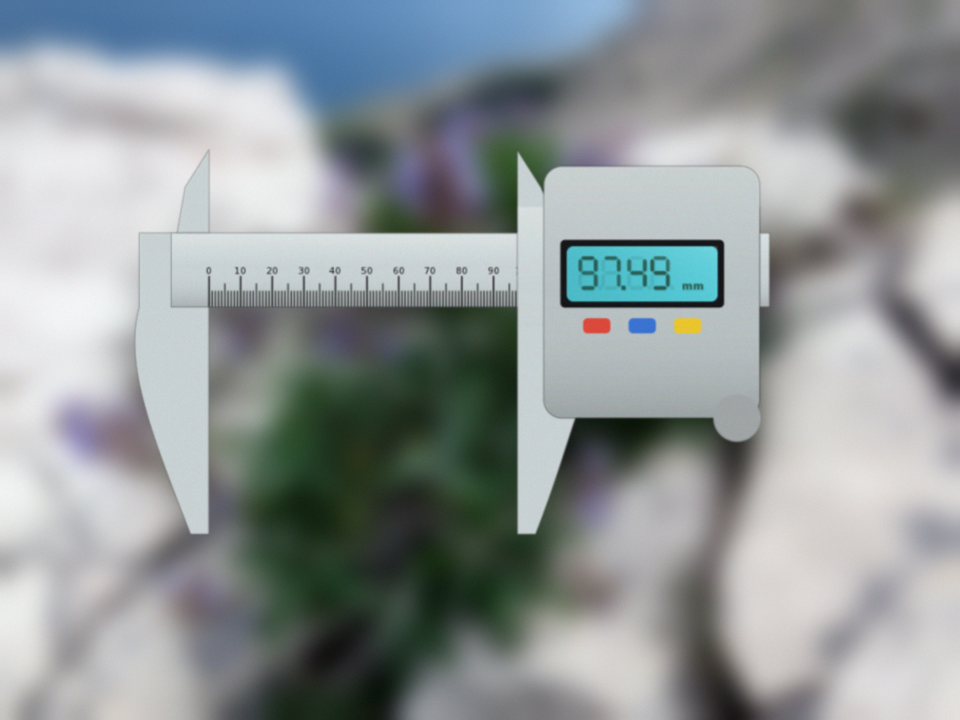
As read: 97.49 mm
